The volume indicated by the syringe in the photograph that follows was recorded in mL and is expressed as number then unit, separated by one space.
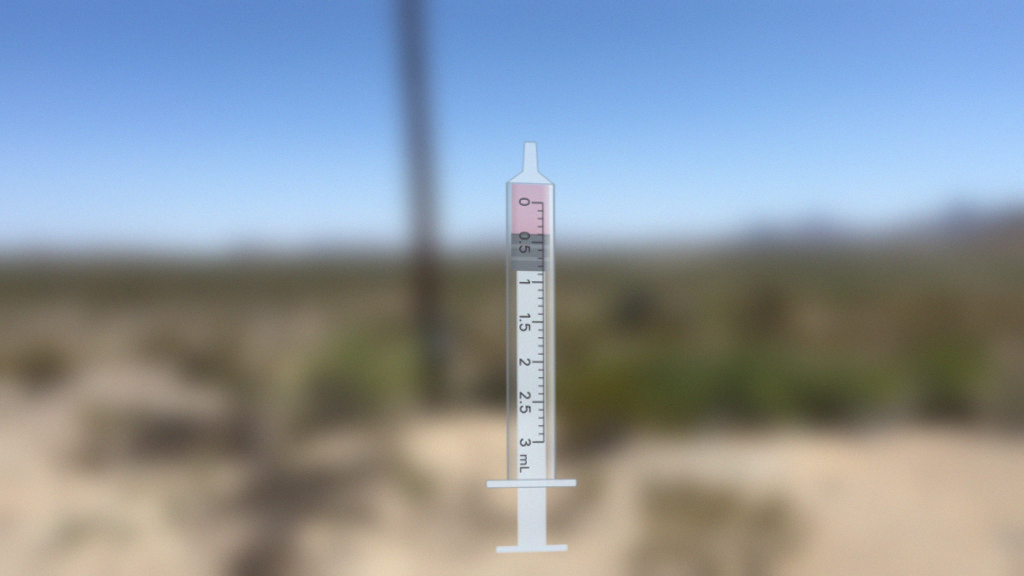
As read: 0.4 mL
